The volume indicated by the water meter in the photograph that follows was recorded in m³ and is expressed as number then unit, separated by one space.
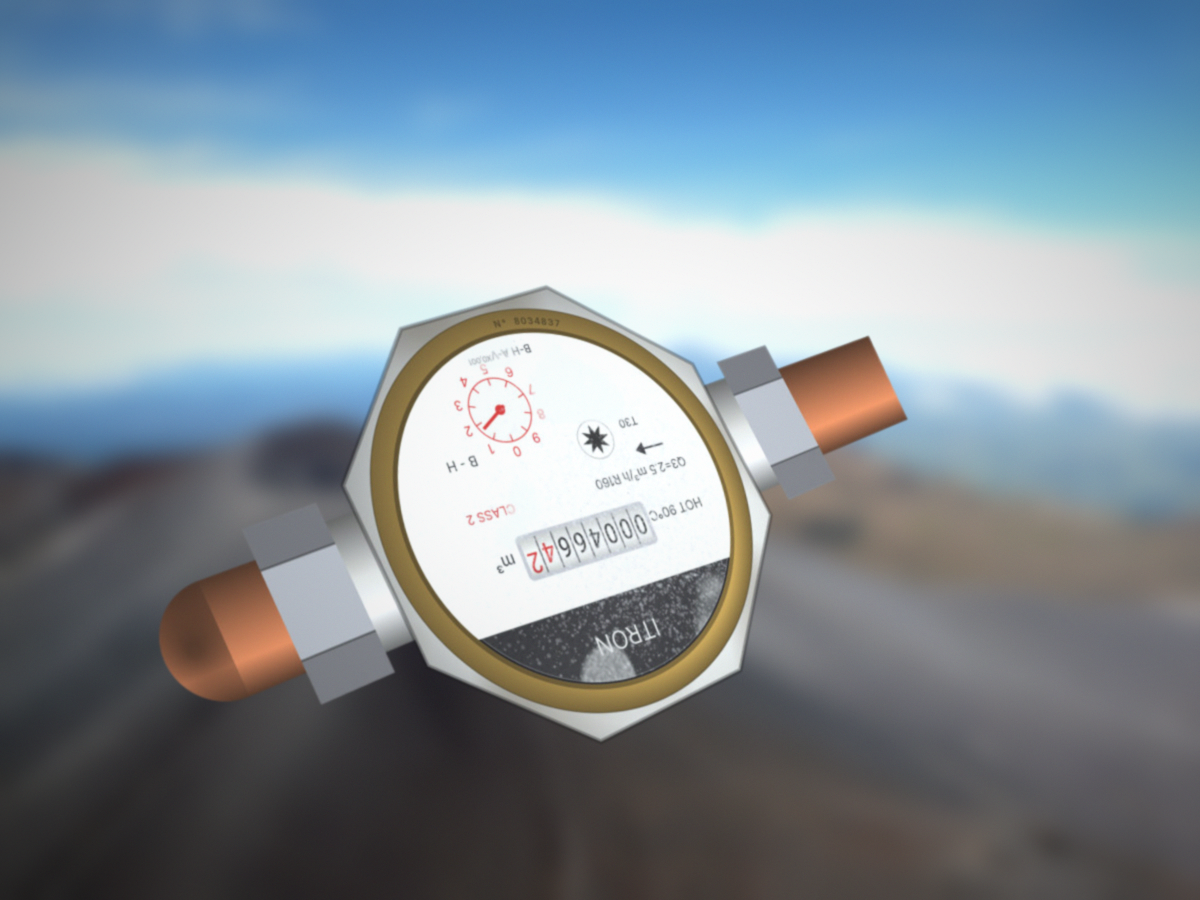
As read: 466.421 m³
